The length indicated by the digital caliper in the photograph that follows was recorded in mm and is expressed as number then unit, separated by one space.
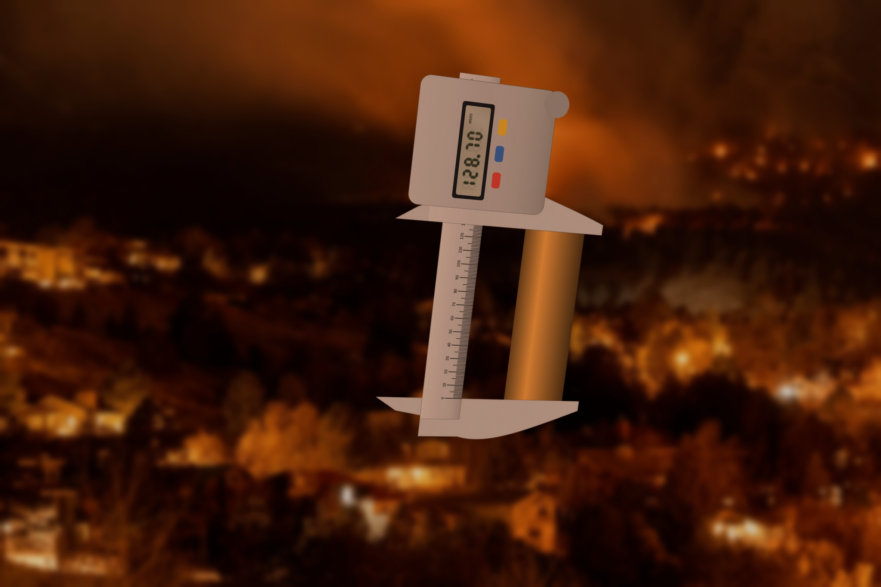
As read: 128.70 mm
